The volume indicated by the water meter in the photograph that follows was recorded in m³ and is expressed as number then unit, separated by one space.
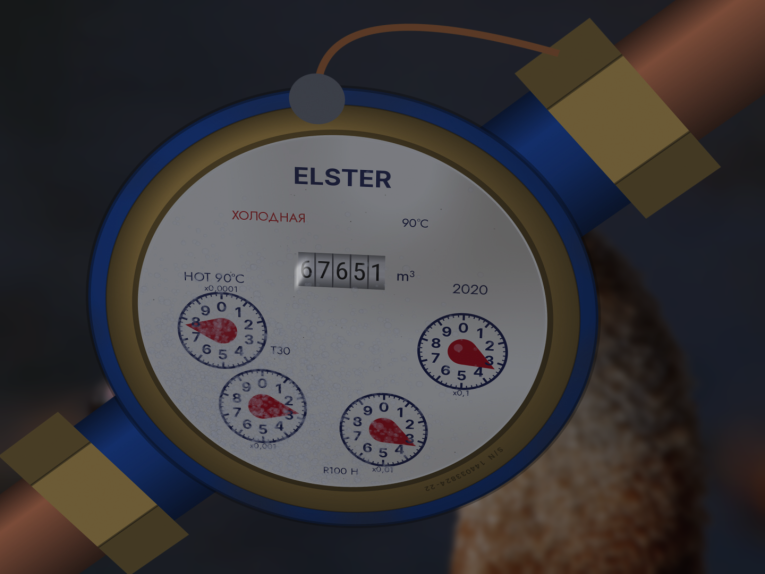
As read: 67651.3327 m³
